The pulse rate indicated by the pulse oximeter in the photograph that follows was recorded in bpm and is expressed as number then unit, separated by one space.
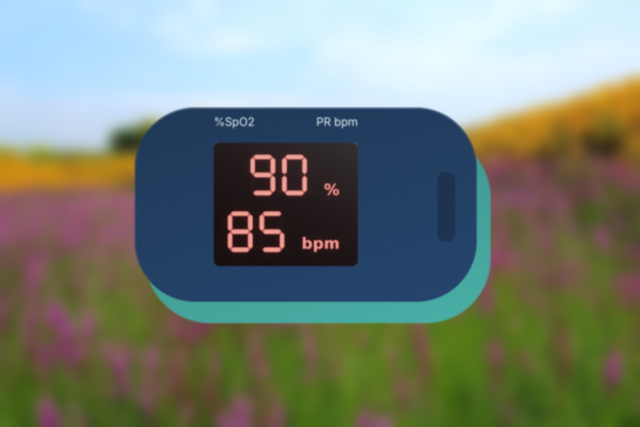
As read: 85 bpm
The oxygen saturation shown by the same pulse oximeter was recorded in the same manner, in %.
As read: 90 %
